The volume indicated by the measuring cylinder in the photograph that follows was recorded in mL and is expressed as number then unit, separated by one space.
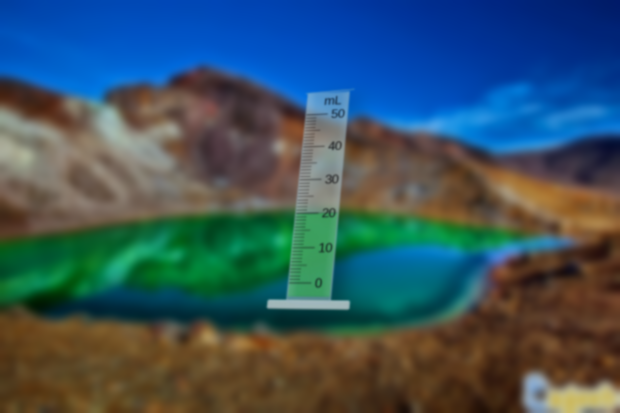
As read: 20 mL
